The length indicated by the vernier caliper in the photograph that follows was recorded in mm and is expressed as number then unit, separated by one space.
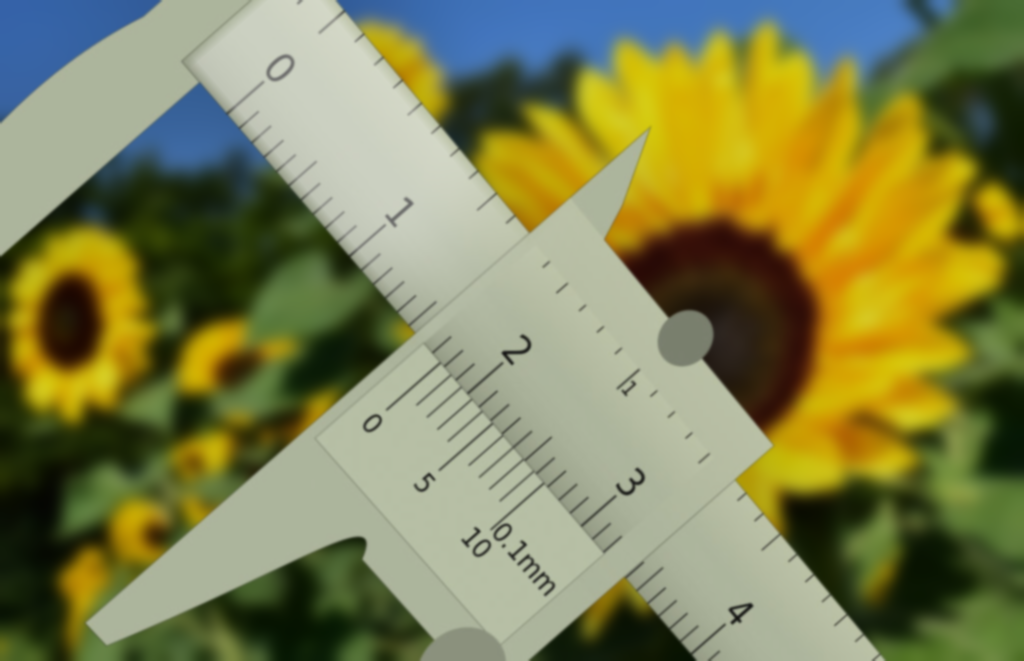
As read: 17.7 mm
